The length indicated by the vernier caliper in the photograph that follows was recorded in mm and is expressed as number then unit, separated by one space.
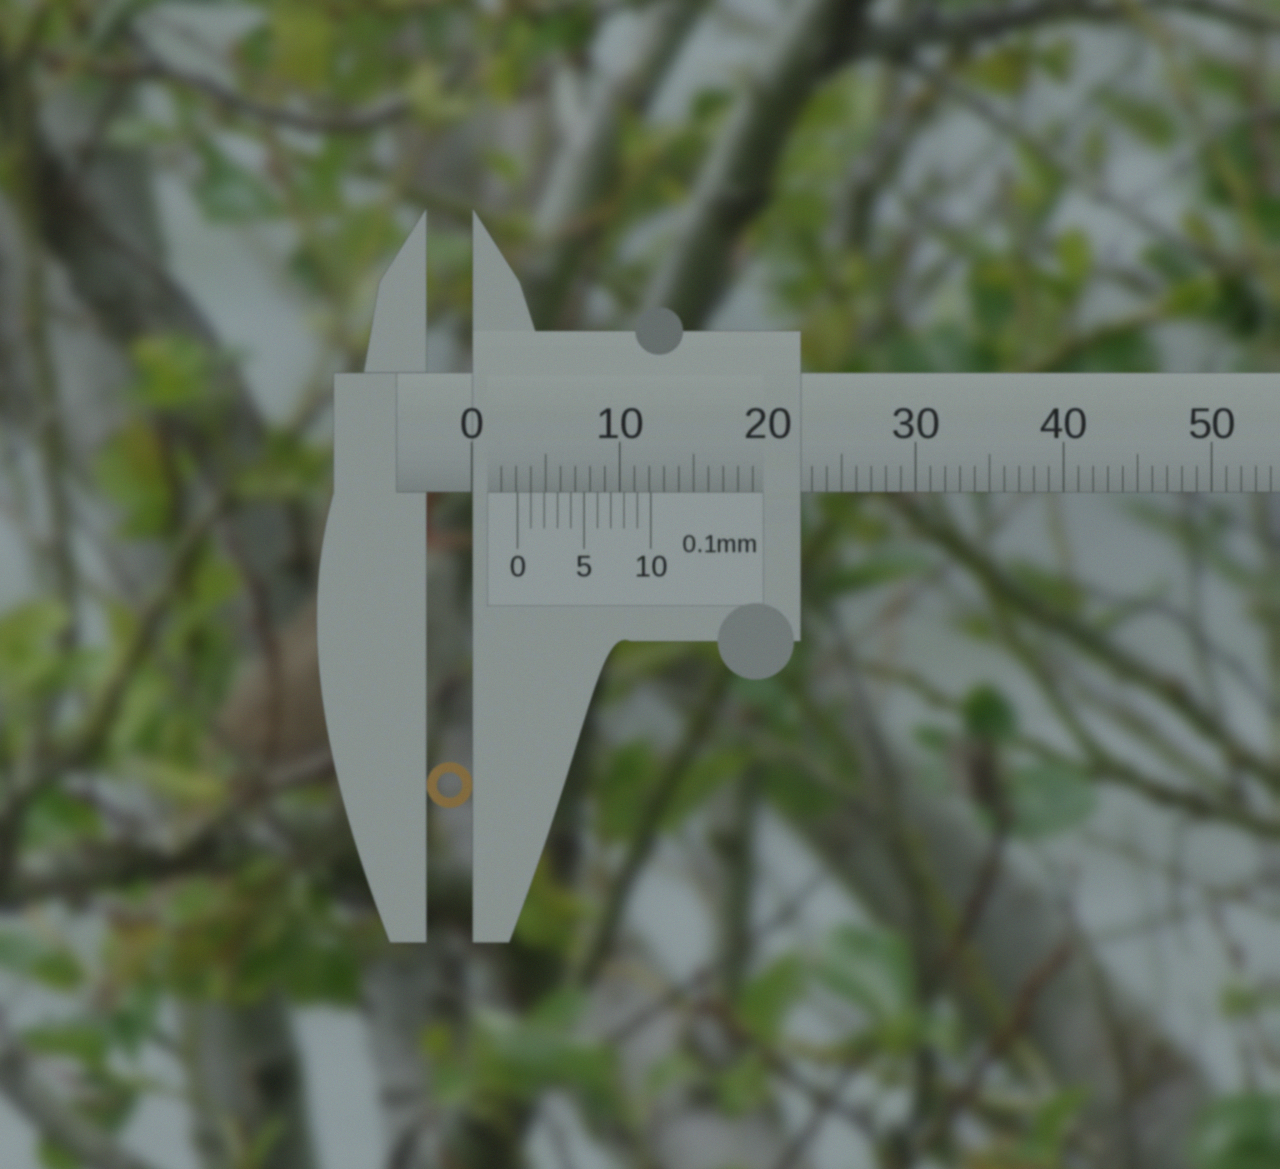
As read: 3.1 mm
